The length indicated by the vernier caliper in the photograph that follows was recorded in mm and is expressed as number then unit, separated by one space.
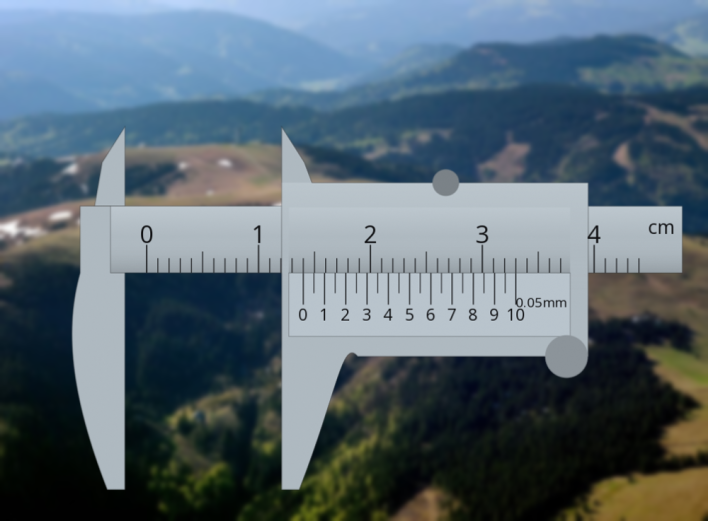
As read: 14.0 mm
